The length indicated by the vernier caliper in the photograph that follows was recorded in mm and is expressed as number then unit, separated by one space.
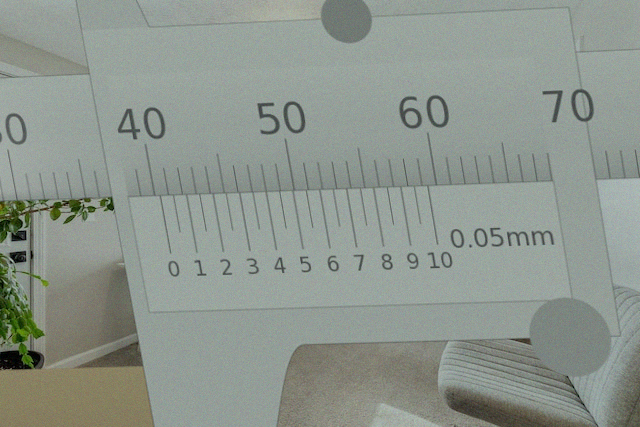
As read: 40.4 mm
